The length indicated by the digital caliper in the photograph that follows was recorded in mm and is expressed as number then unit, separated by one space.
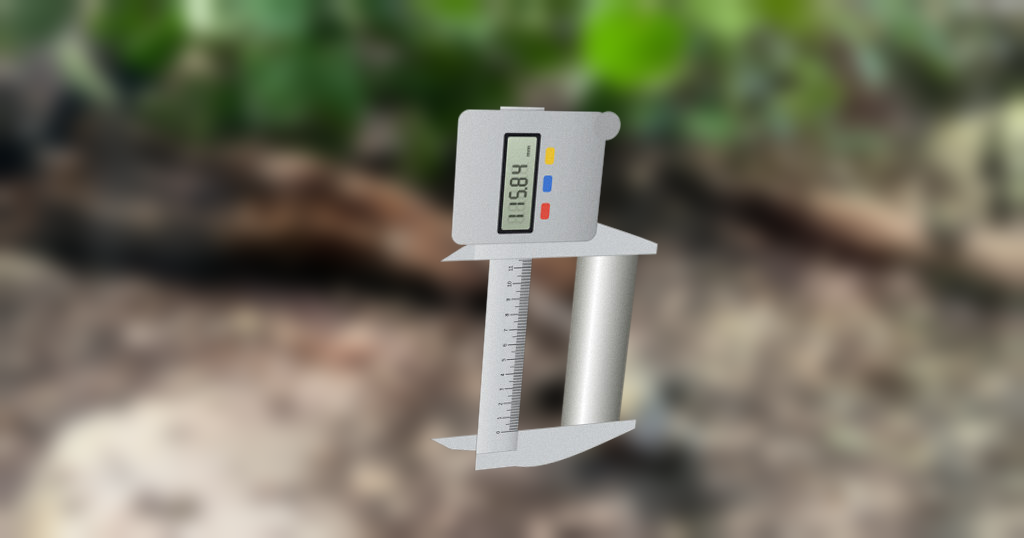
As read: 115.84 mm
